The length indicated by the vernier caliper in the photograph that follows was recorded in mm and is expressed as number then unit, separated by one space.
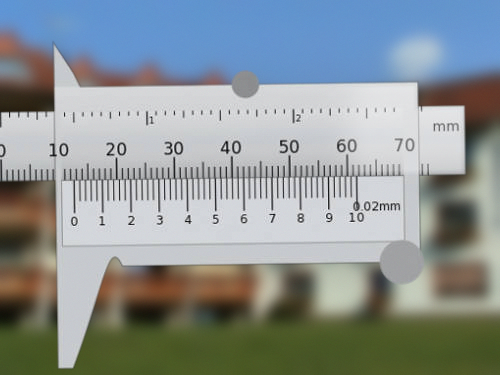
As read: 12.6 mm
